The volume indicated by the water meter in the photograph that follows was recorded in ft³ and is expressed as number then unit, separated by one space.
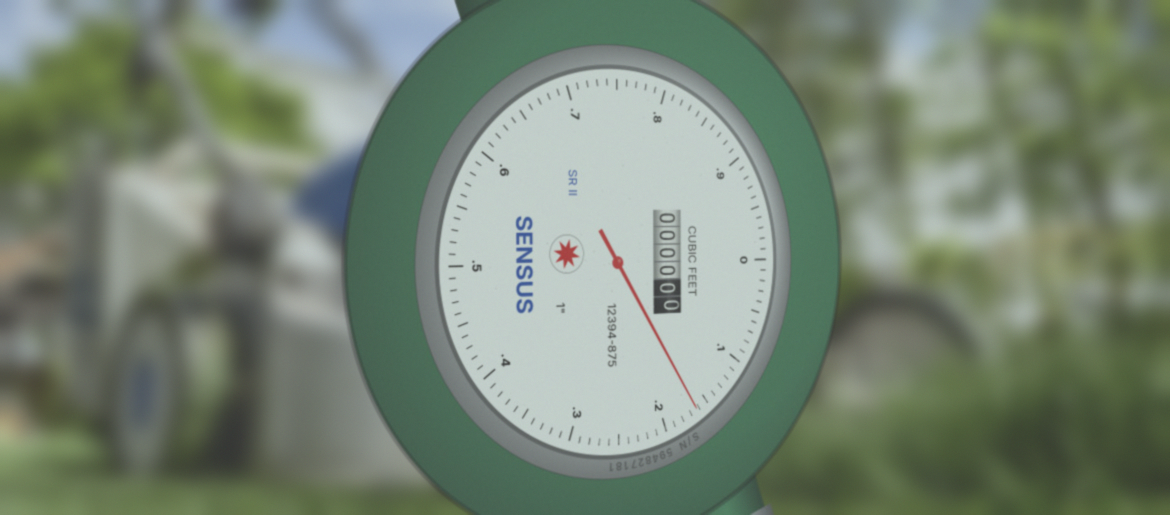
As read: 0.16 ft³
